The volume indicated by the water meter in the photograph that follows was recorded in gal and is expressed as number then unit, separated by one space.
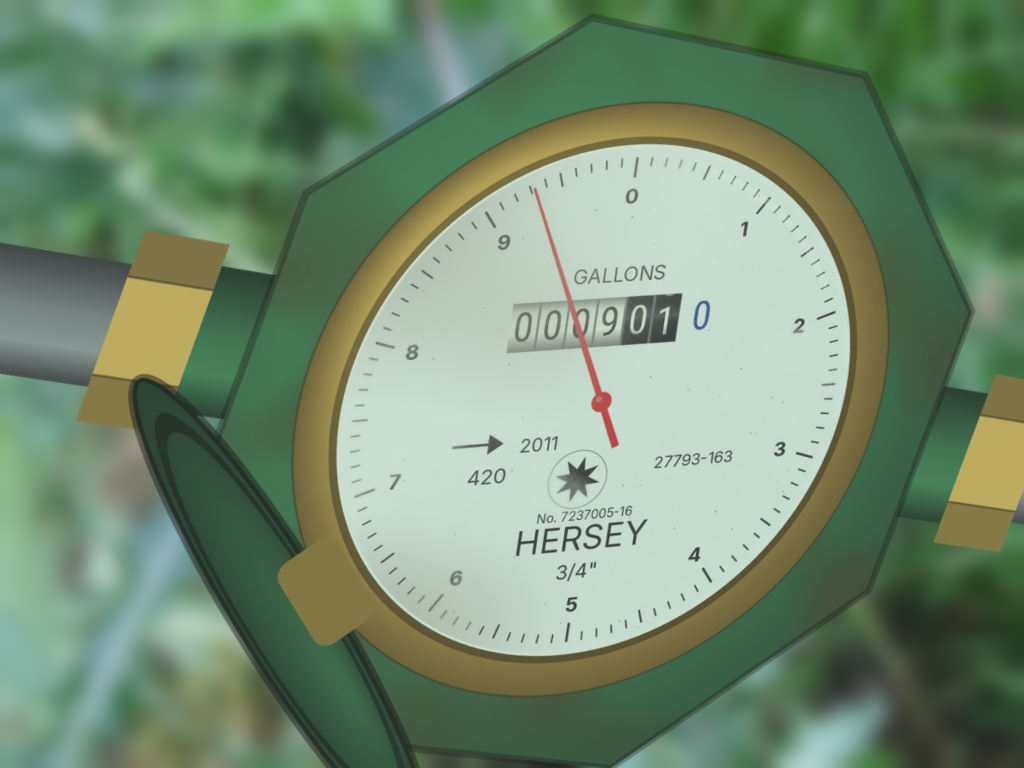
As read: 9009.3 gal
